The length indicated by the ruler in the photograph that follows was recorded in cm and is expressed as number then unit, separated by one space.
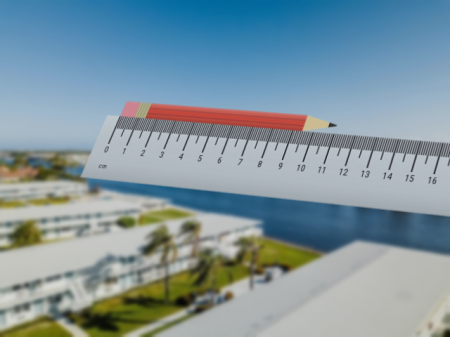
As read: 11 cm
